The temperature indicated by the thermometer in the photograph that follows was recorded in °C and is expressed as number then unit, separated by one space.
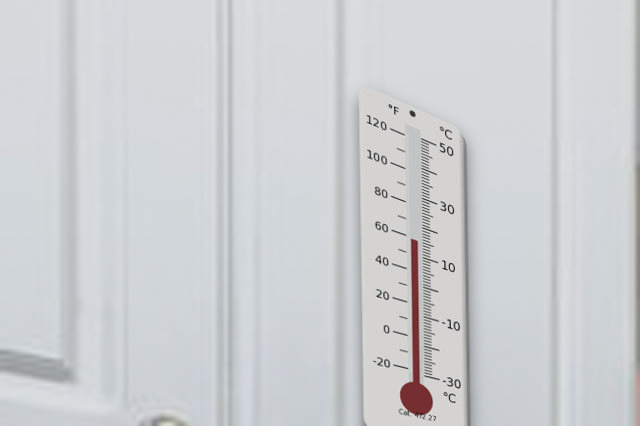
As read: 15 °C
